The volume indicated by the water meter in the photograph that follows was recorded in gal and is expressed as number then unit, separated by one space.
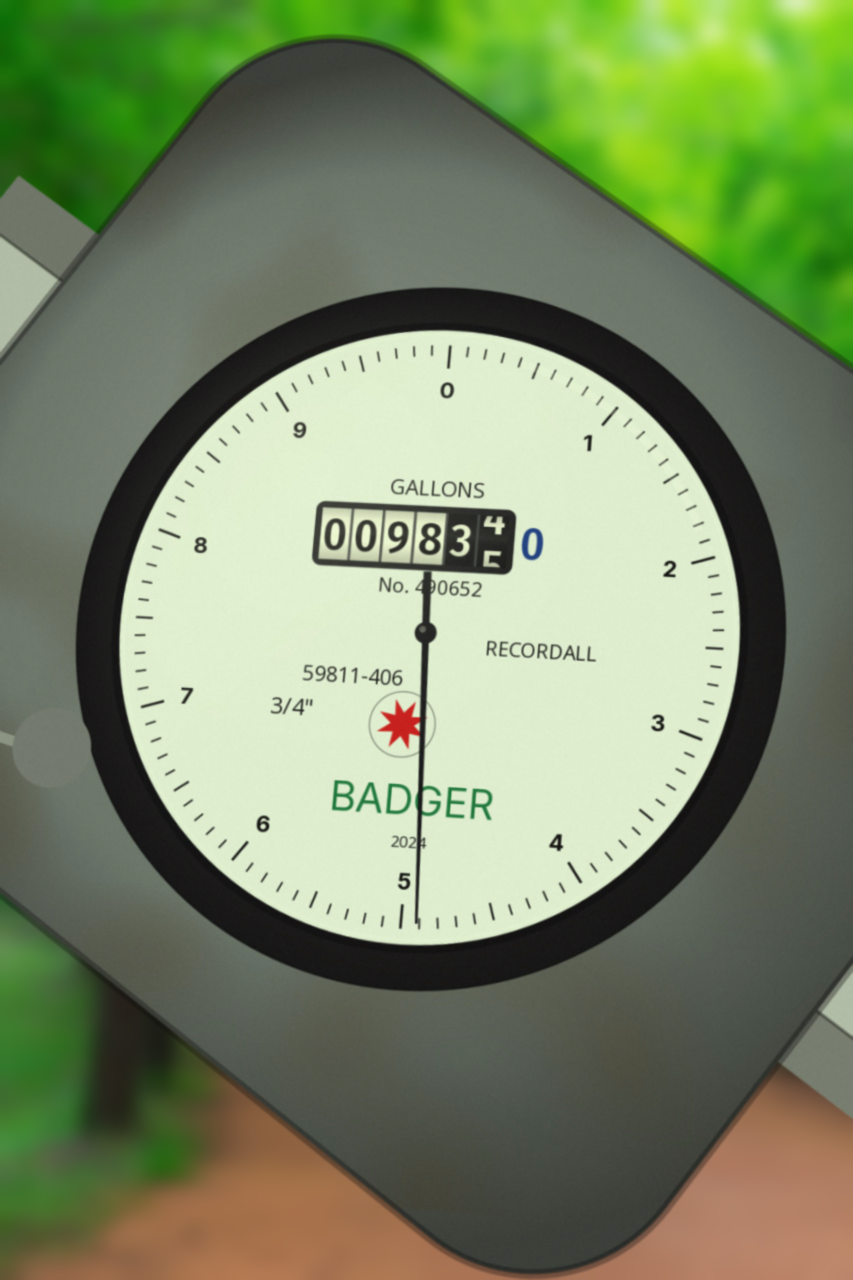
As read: 98344.9 gal
